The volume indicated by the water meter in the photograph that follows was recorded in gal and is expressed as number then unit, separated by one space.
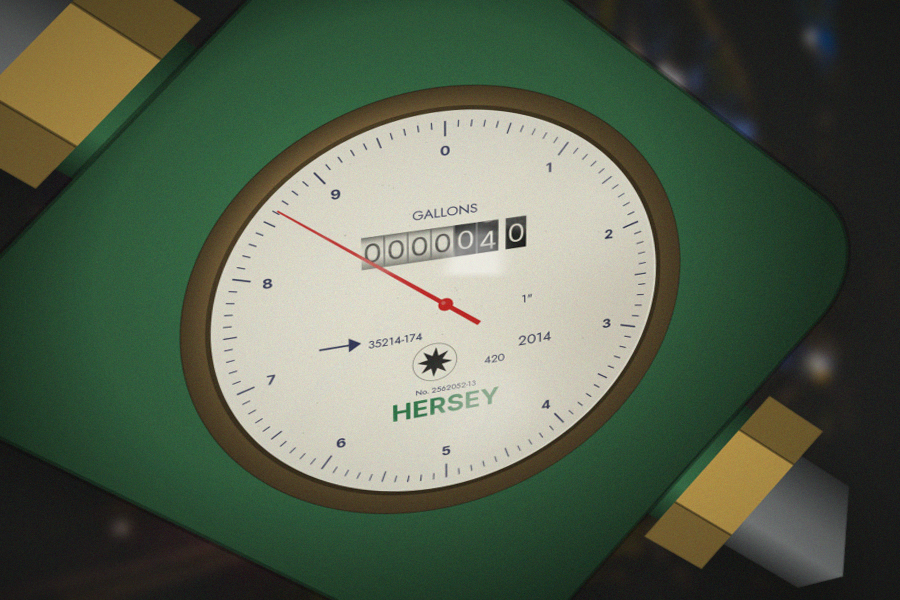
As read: 38.6 gal
